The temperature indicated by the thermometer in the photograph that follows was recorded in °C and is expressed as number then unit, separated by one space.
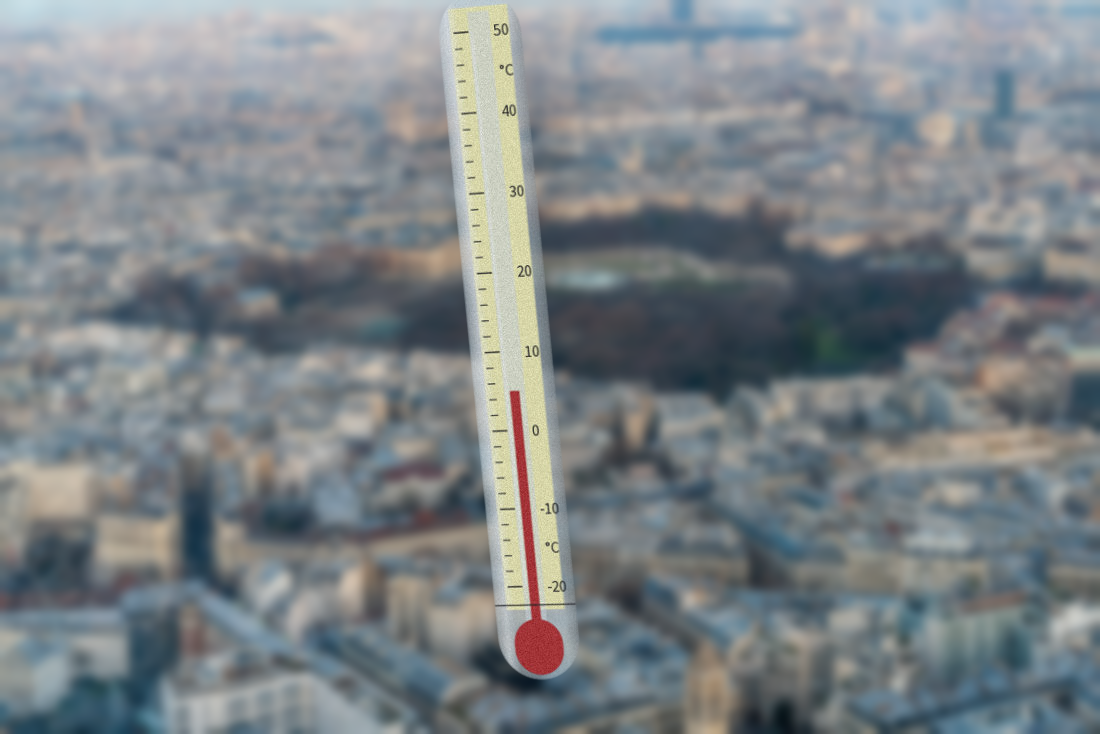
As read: 5 °C
